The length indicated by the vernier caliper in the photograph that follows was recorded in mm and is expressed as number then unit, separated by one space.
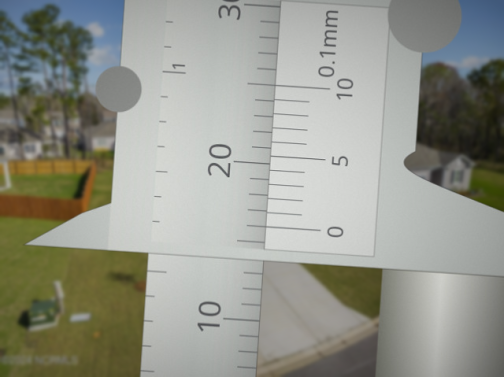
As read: 16.0 mm
